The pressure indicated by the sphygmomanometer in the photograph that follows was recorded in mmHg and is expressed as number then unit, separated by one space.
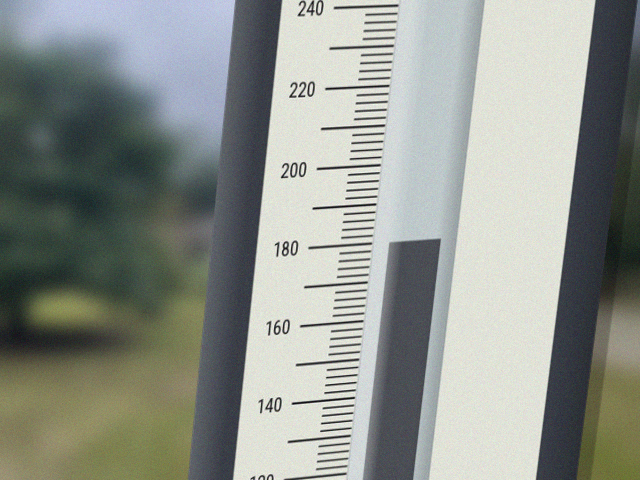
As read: 180 mmHg
